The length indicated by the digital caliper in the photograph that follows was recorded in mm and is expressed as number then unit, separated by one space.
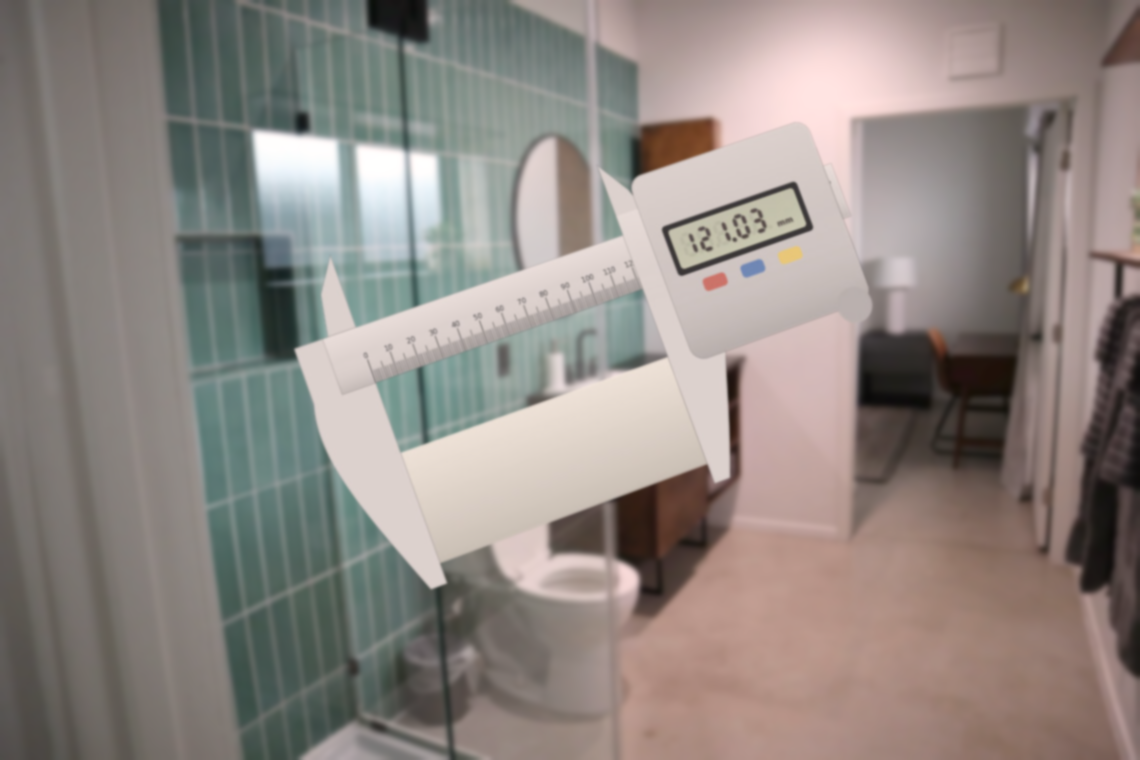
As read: 121.03 mm
